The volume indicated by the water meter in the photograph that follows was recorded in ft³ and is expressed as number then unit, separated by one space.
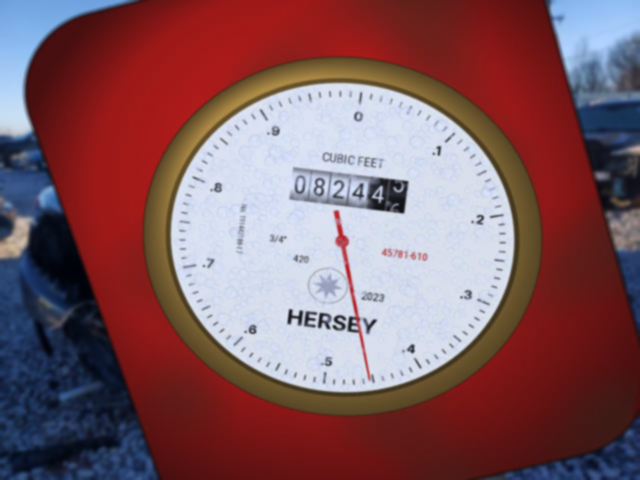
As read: 82445.45 ft³
